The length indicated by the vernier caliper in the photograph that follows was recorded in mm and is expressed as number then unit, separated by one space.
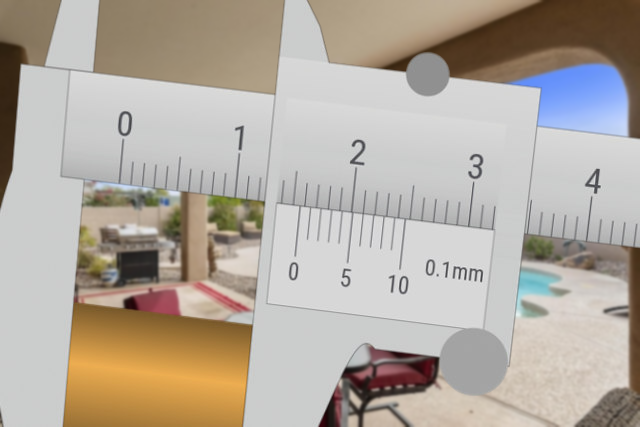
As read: 15.6 mm
